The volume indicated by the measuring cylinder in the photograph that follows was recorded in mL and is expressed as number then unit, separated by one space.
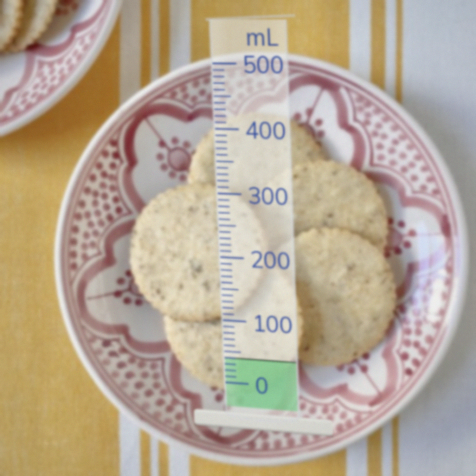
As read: 40 mL
